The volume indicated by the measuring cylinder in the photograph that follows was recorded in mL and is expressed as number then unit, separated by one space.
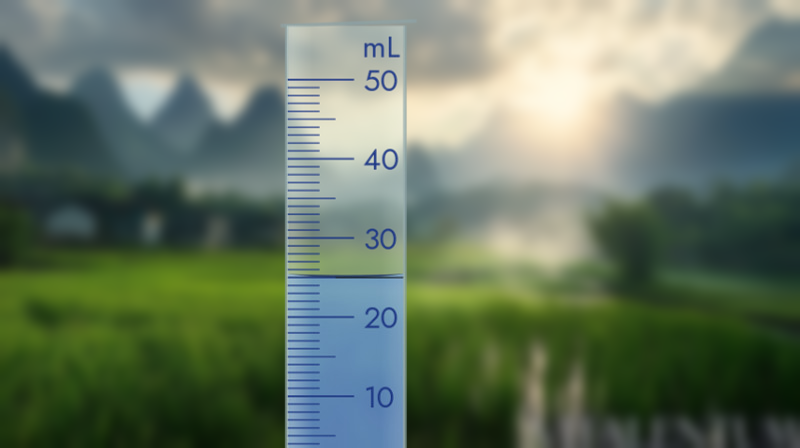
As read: 25 mL
